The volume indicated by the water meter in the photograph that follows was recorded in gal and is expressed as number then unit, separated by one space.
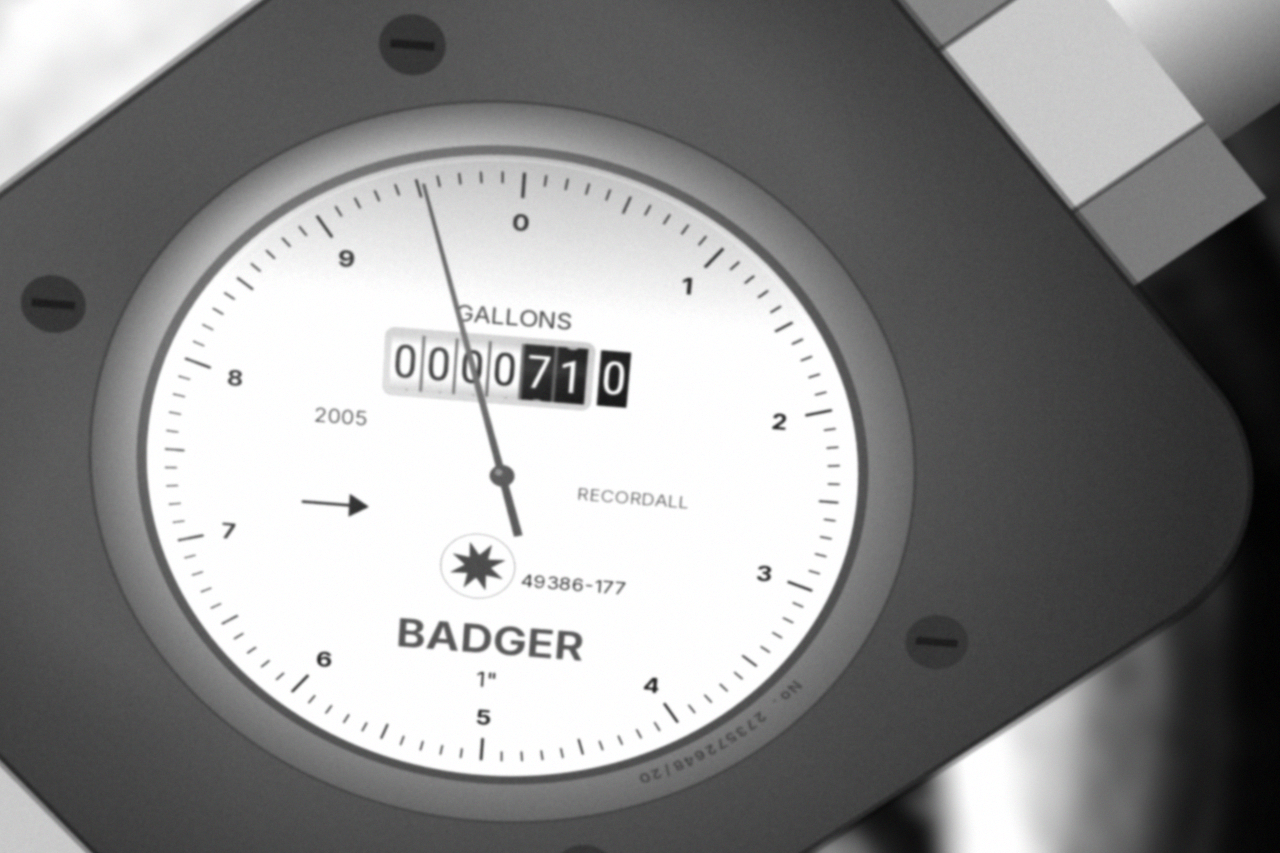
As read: 709.5 gal
